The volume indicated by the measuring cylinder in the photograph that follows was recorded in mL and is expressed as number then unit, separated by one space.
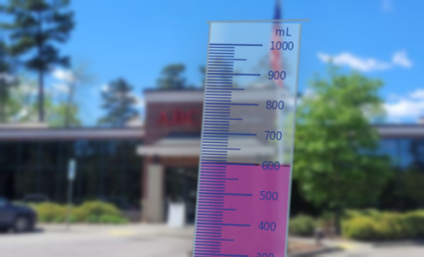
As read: 600 mL
